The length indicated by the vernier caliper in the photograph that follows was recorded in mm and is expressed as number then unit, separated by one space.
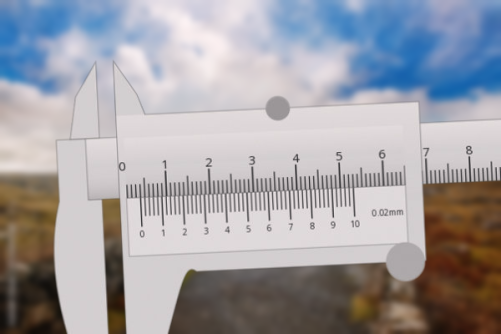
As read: 4.0 mm
